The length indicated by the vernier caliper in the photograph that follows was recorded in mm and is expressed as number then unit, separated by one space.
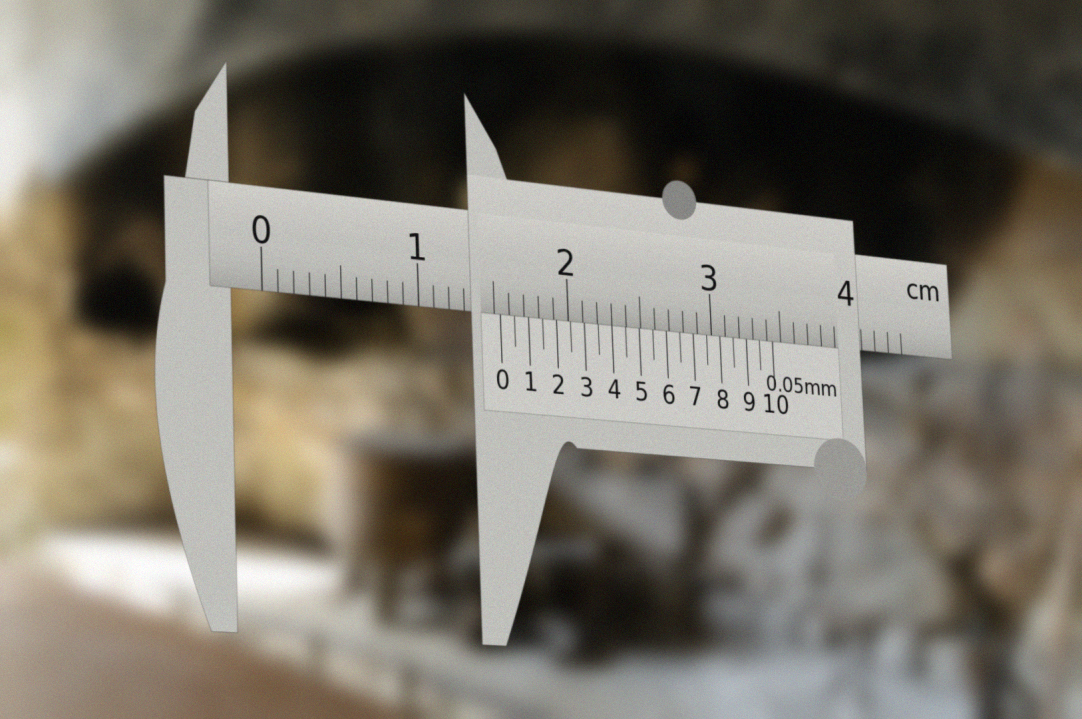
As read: 15.4 mm
